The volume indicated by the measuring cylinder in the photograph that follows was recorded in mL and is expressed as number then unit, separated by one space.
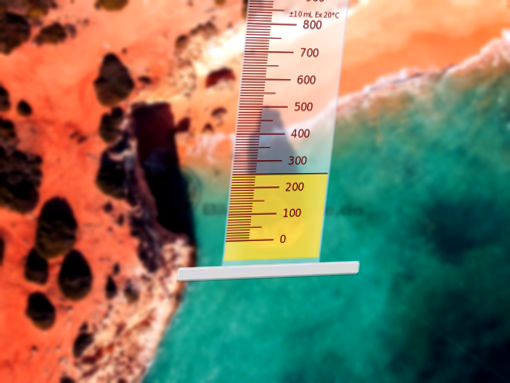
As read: 250 mL
